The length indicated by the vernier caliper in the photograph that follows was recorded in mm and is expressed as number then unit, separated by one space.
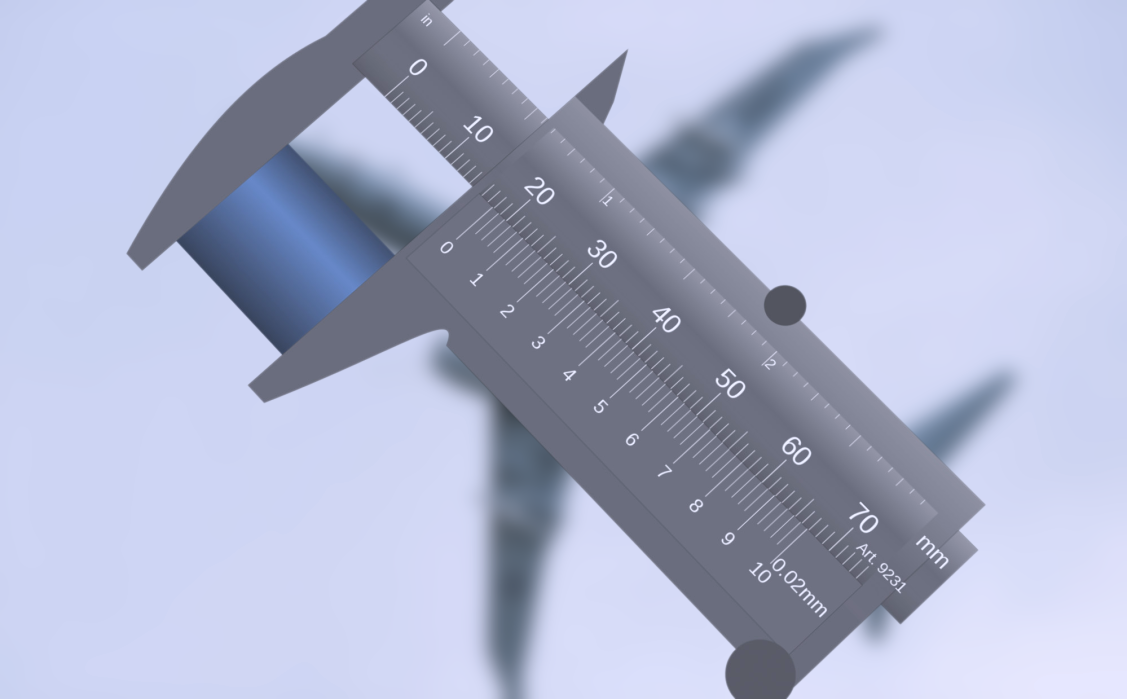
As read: 17.8 mm
